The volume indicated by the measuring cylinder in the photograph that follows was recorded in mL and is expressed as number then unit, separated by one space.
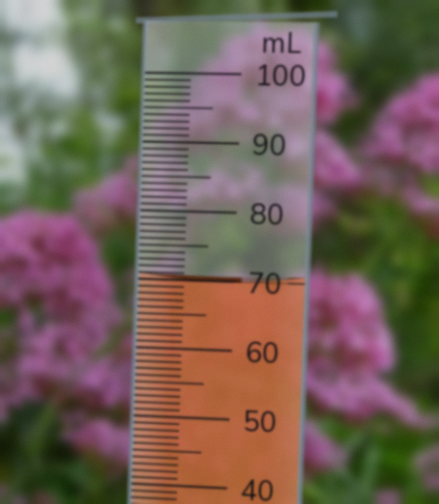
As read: 70 mL
